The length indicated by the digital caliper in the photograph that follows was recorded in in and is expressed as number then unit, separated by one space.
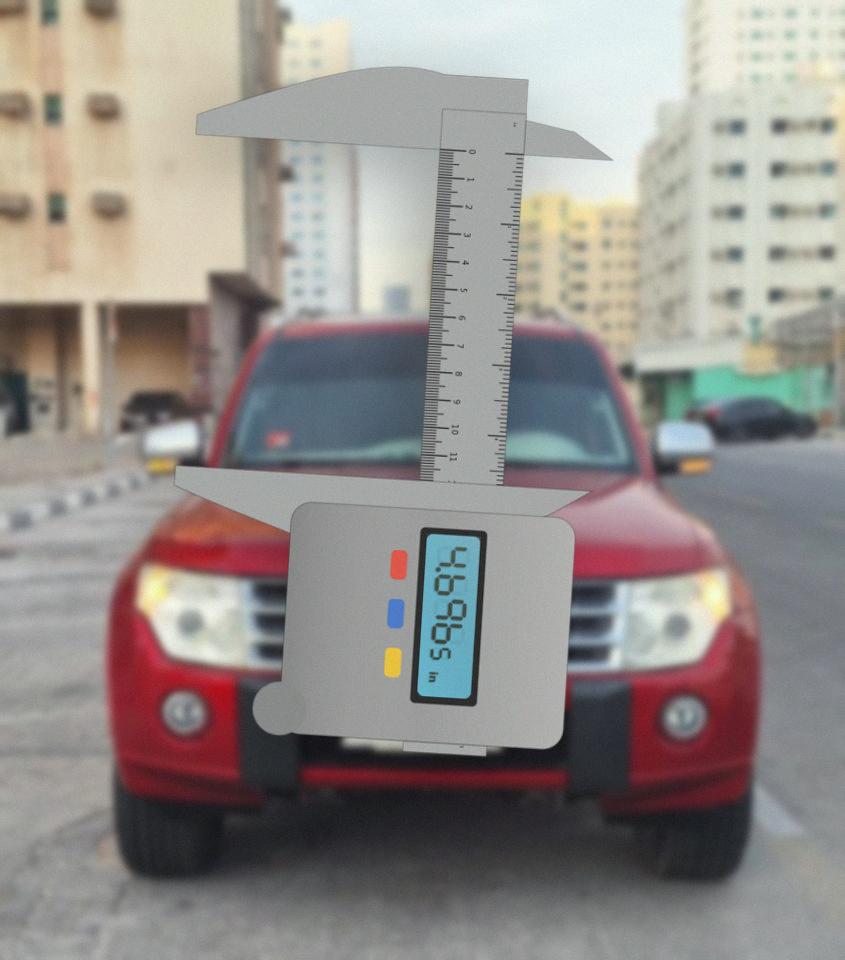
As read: 4.6965 in
